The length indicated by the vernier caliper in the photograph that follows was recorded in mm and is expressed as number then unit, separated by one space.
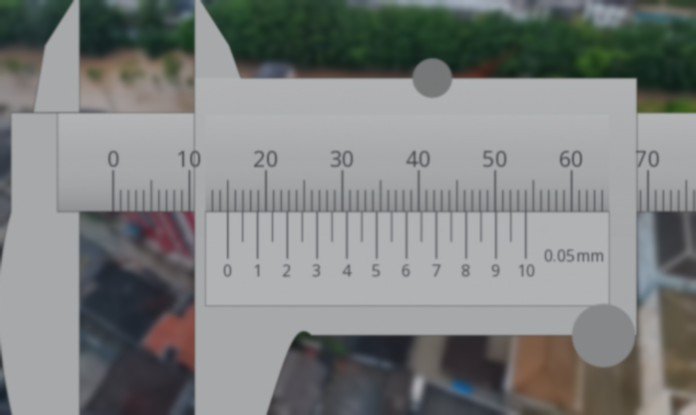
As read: 15.0 mm
